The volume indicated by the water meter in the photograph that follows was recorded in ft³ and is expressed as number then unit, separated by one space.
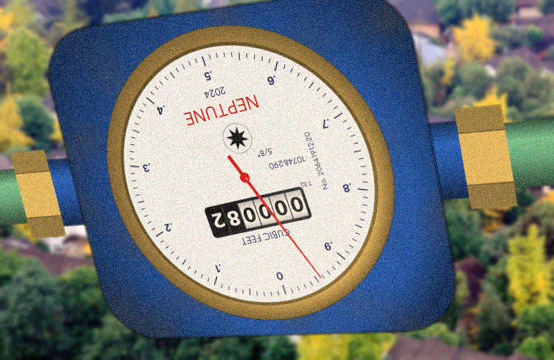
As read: 81.94 ft³
